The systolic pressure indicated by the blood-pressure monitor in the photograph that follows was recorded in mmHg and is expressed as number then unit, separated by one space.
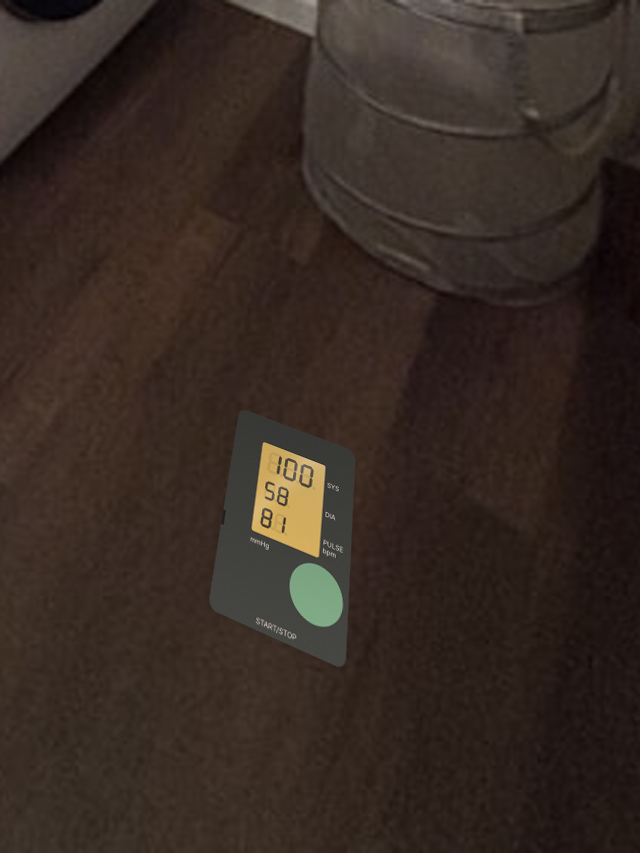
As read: 100 mmHg
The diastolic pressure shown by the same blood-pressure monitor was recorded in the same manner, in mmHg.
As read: 58 mmHg
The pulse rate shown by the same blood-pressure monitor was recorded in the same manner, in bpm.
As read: 81 bpm
